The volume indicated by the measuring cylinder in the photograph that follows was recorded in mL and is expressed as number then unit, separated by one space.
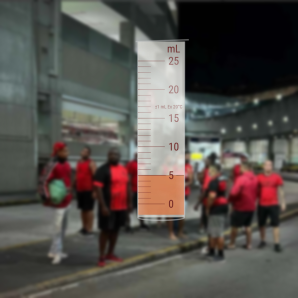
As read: 5 mL
